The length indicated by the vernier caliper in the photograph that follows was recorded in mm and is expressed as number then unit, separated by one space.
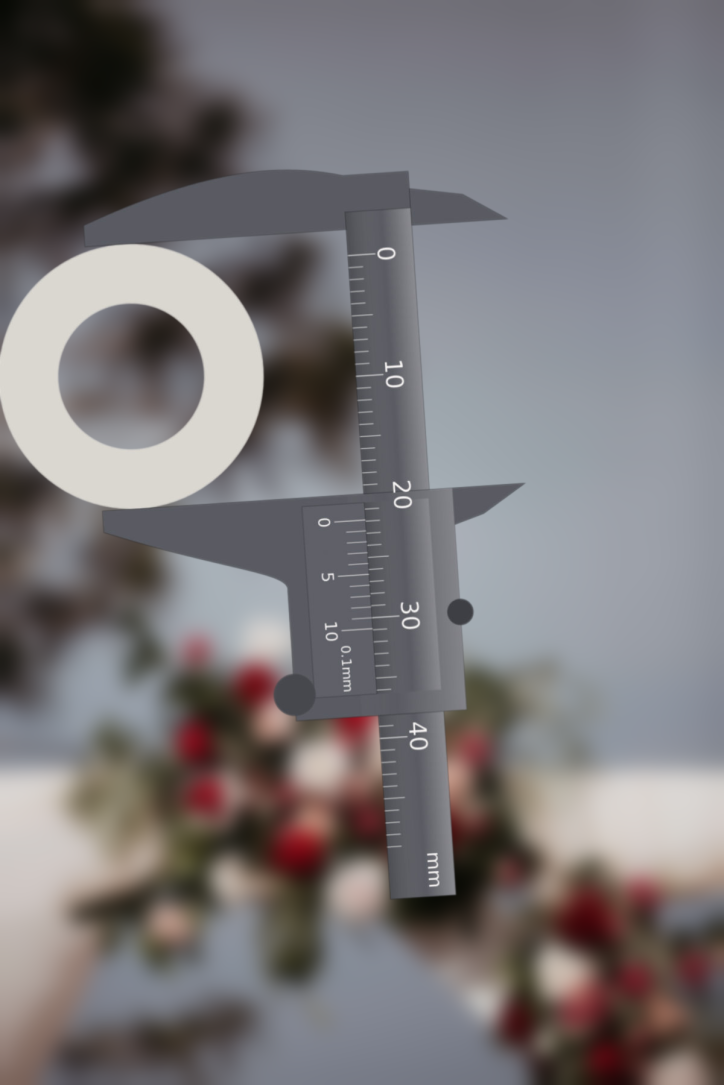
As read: 21.9 mm
